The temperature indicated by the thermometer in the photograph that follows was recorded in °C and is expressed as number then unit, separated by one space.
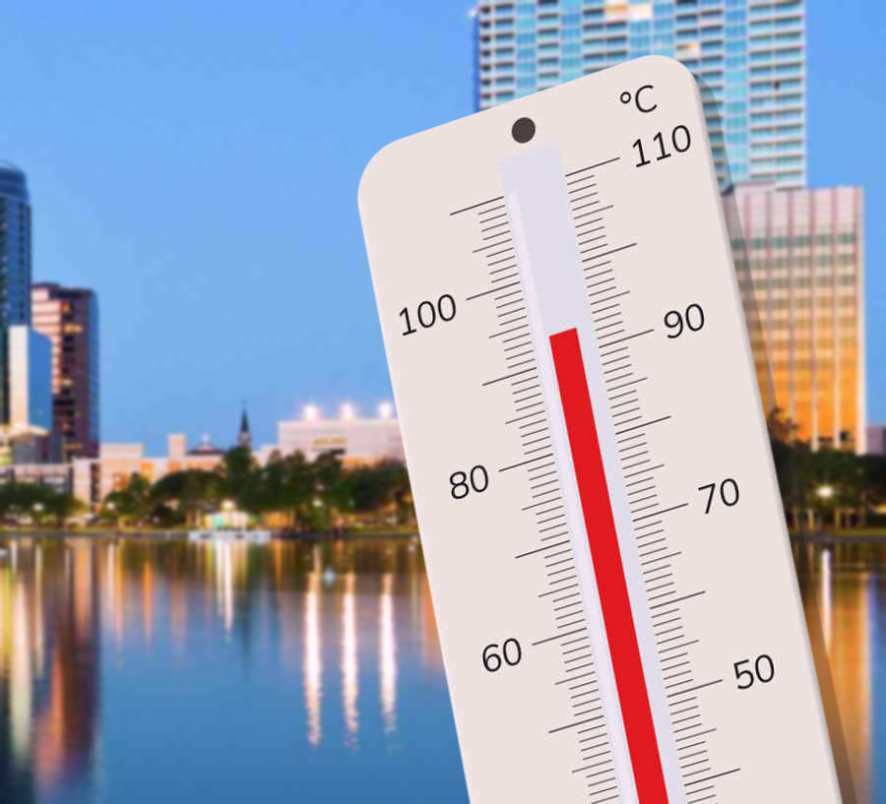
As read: 93 °C
